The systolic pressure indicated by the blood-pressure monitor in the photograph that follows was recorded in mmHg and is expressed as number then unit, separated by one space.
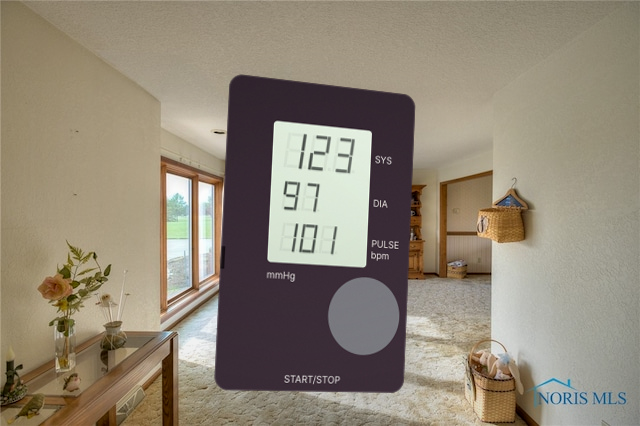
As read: 123 mmHg
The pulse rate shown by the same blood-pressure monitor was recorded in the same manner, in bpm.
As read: 101 bpm
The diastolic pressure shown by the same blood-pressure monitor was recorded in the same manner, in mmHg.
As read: 97 mmHg
